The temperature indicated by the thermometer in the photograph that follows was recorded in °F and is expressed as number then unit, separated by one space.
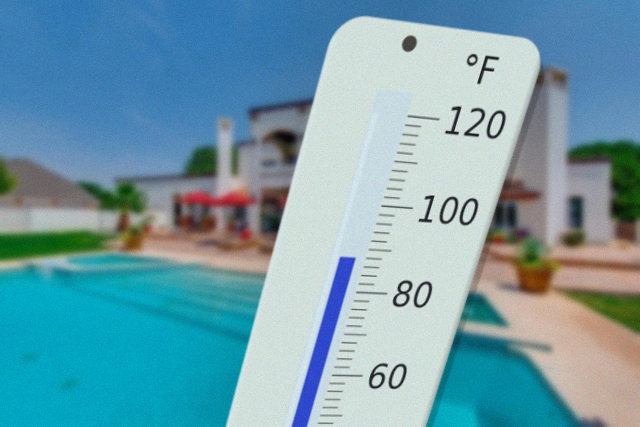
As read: 88 °F
